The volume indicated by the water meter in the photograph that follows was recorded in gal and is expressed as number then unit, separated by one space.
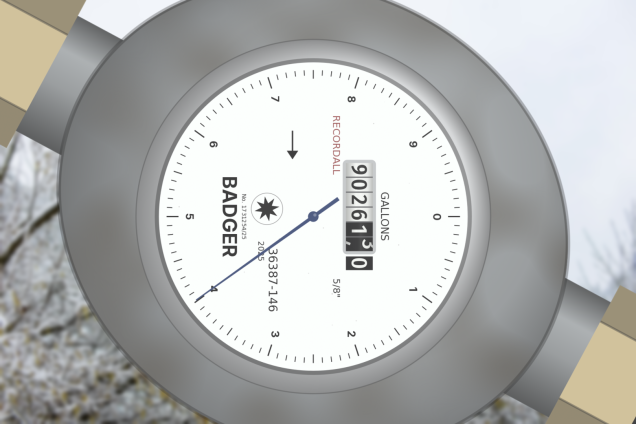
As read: 9026134.0 gal
